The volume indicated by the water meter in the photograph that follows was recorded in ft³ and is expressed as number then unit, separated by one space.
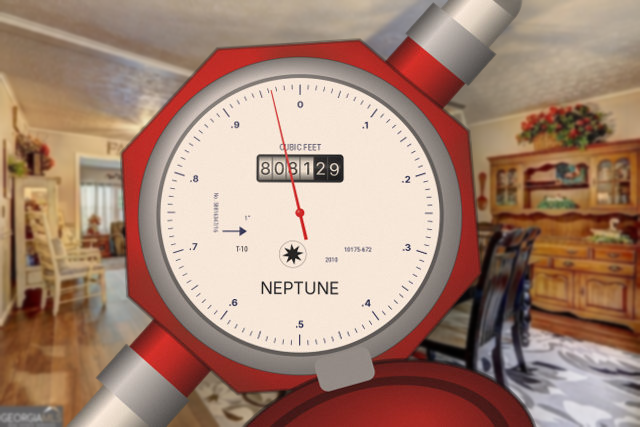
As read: 808128.96 ft³
